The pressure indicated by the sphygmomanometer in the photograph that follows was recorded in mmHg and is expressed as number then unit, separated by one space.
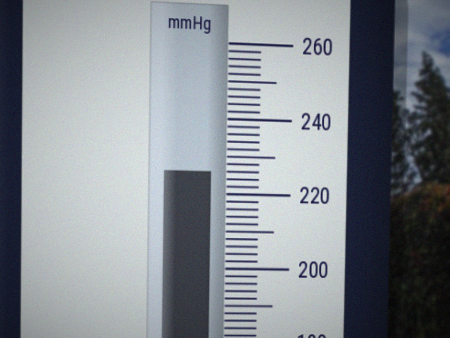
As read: 226 mmHg
